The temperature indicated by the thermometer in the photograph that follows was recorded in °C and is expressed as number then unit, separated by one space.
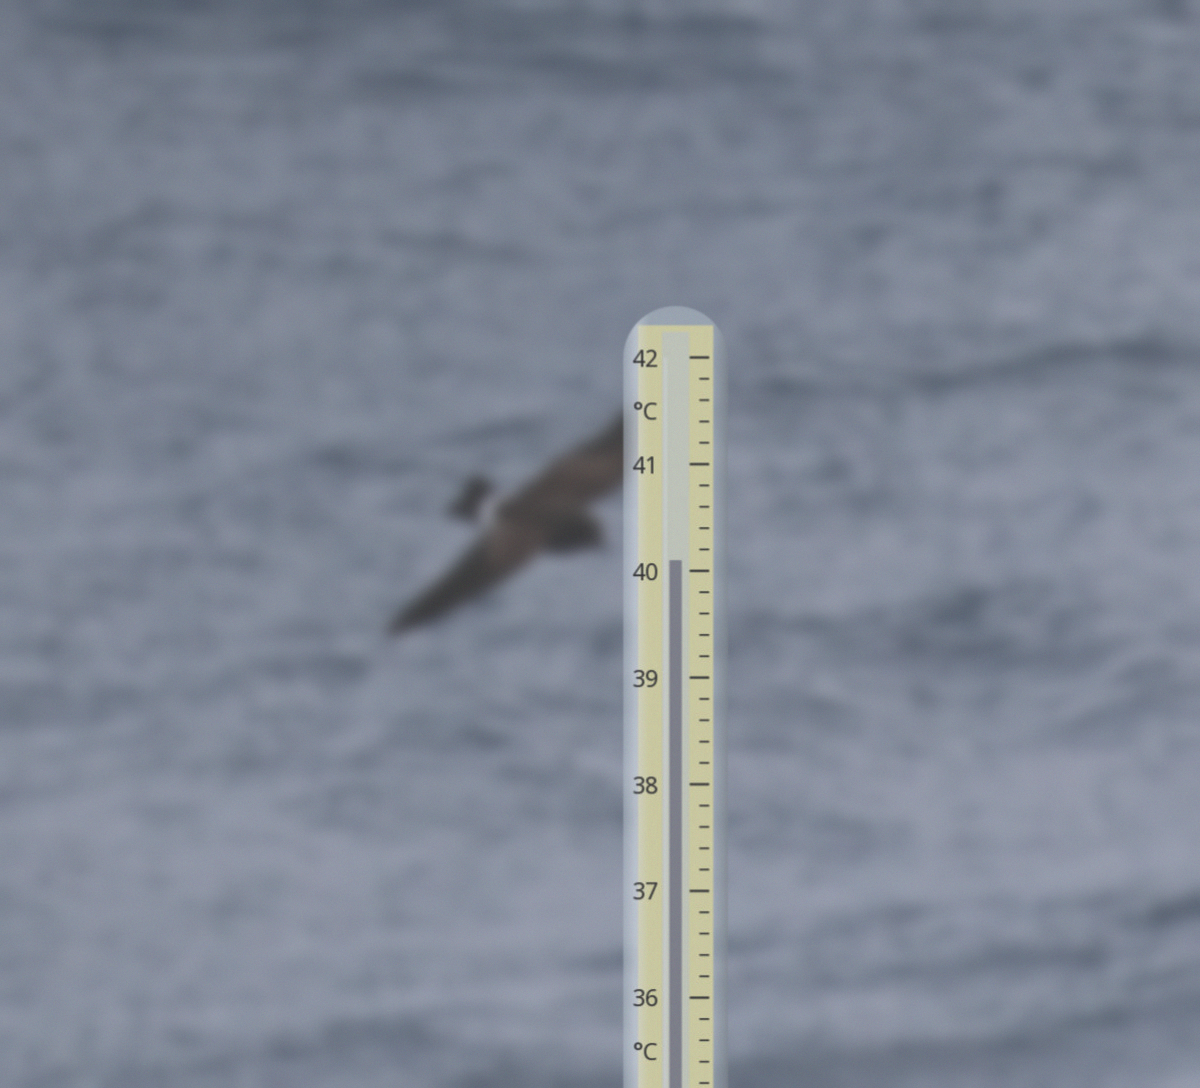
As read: 40.1 °C
